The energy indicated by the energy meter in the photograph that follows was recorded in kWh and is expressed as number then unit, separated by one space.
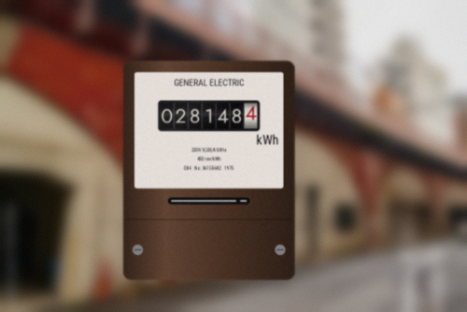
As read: 28148.4 kWh
